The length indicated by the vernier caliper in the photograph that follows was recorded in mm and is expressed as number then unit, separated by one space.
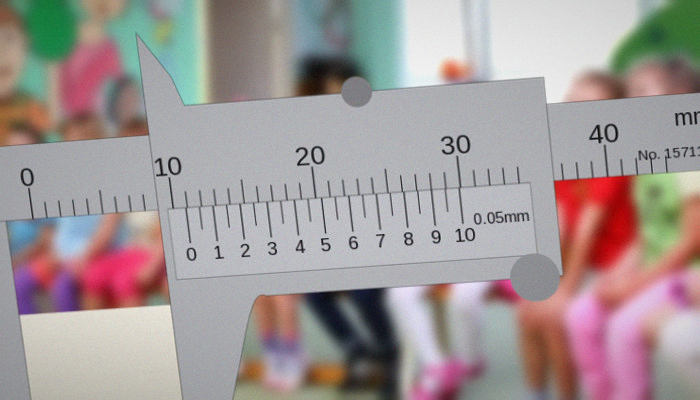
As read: 10.9 mm
